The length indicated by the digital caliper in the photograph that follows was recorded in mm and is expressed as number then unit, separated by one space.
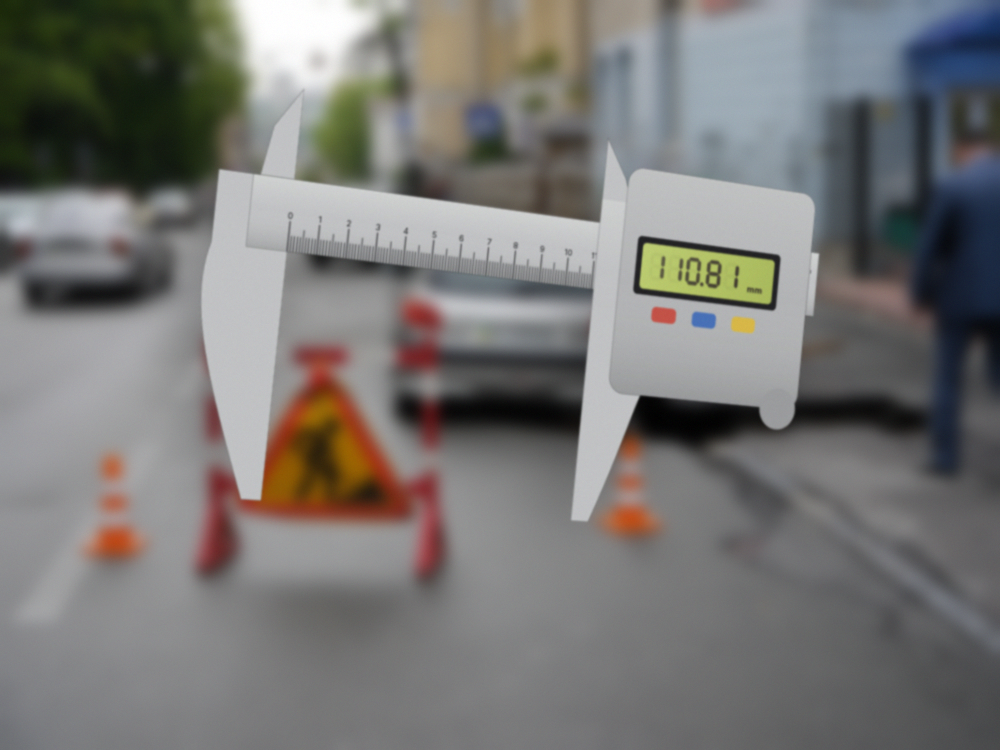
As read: 110.81 mm
